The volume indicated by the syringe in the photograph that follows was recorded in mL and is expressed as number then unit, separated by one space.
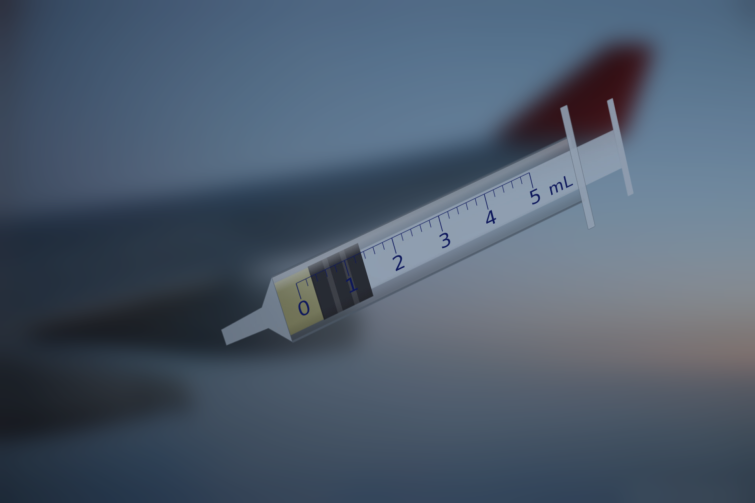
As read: 0.3 mL
